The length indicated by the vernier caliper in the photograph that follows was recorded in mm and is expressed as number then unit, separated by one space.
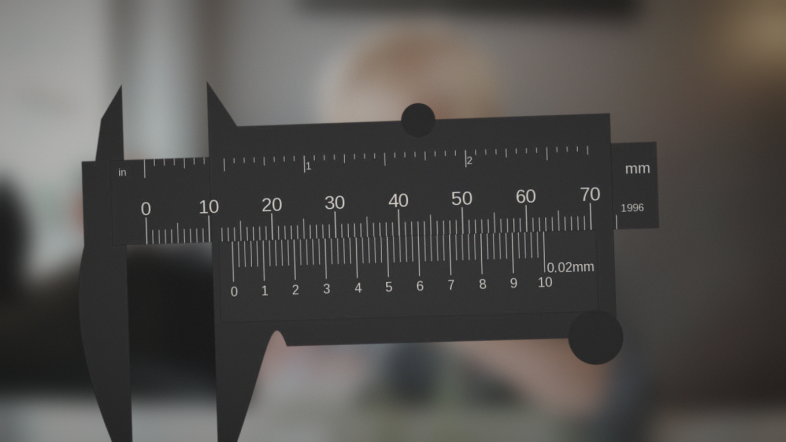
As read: 13.6 mm
